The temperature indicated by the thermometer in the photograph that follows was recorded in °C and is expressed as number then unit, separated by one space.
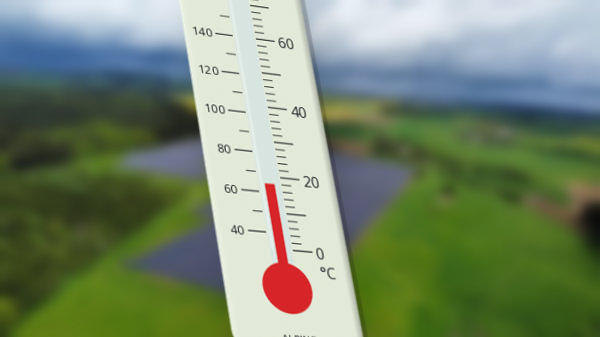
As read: 18 °C
